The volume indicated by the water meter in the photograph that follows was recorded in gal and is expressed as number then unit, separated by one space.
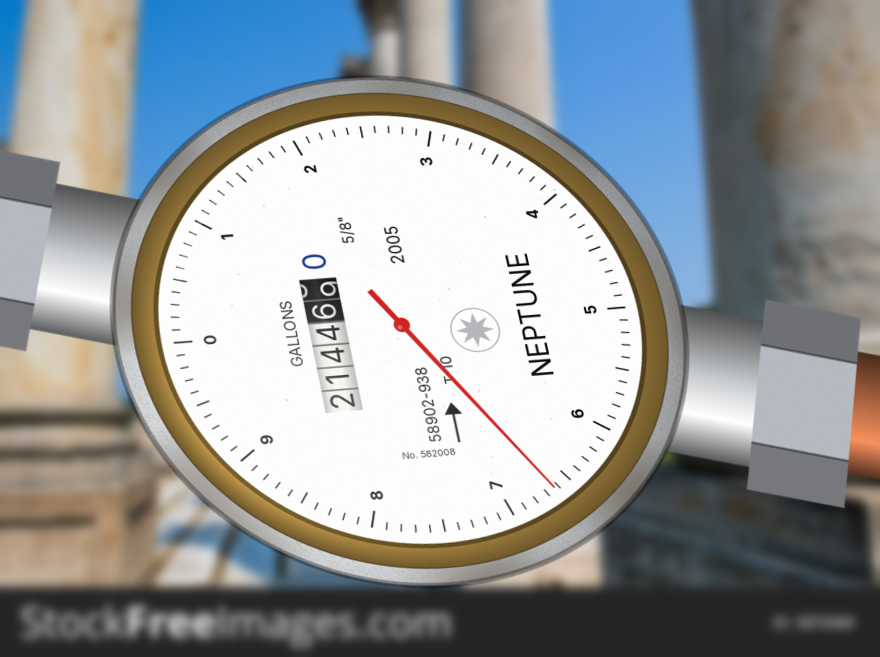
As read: 2144686.6 gal
